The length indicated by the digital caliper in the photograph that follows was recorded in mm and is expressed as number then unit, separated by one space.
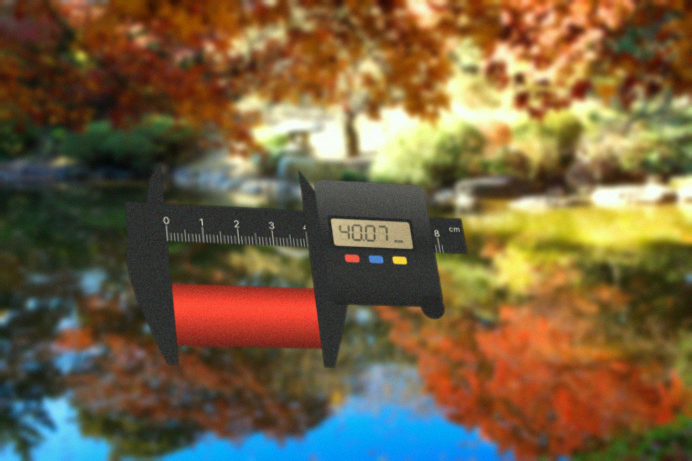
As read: 40.07 mm
